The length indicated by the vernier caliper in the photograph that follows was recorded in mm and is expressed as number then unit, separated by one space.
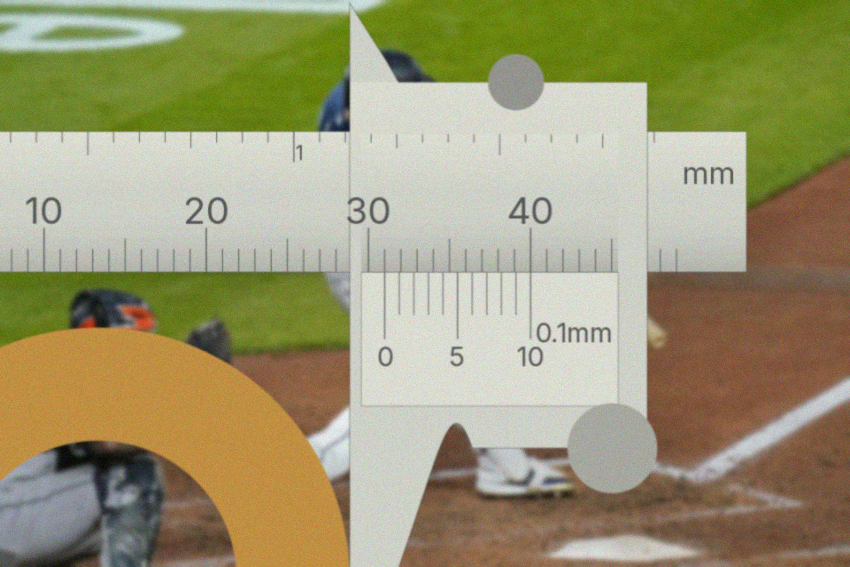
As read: 31.0 mm
